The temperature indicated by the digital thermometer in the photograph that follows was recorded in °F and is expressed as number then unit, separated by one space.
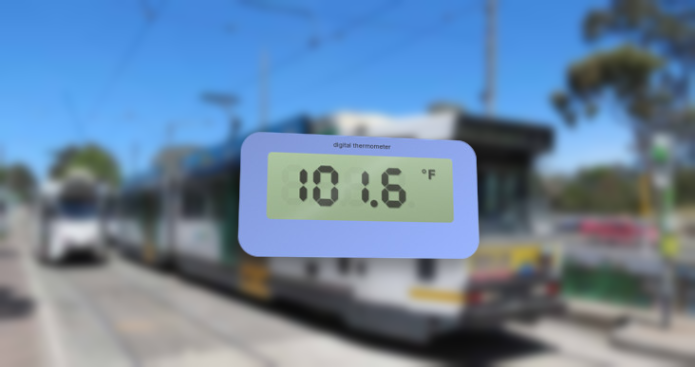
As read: 101.6 °F
